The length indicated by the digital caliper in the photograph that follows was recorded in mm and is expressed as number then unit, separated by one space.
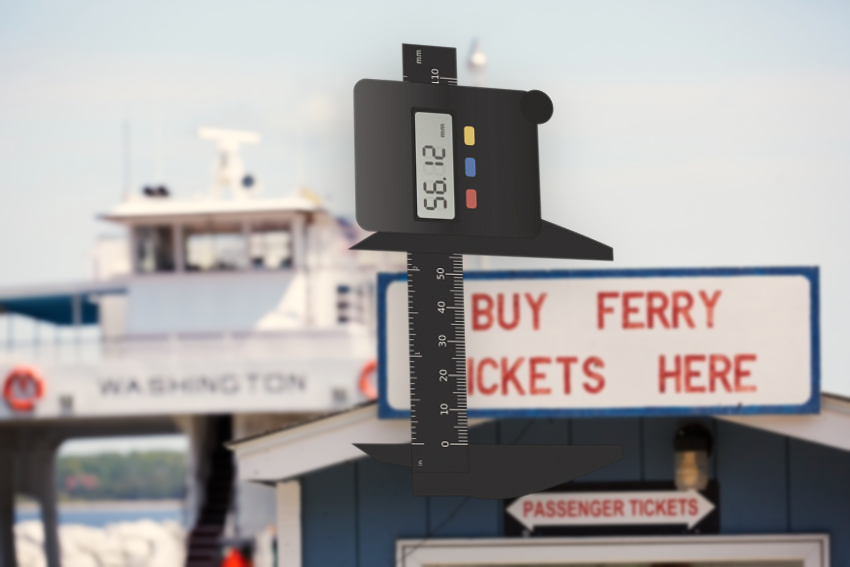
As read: 56.12 mm
